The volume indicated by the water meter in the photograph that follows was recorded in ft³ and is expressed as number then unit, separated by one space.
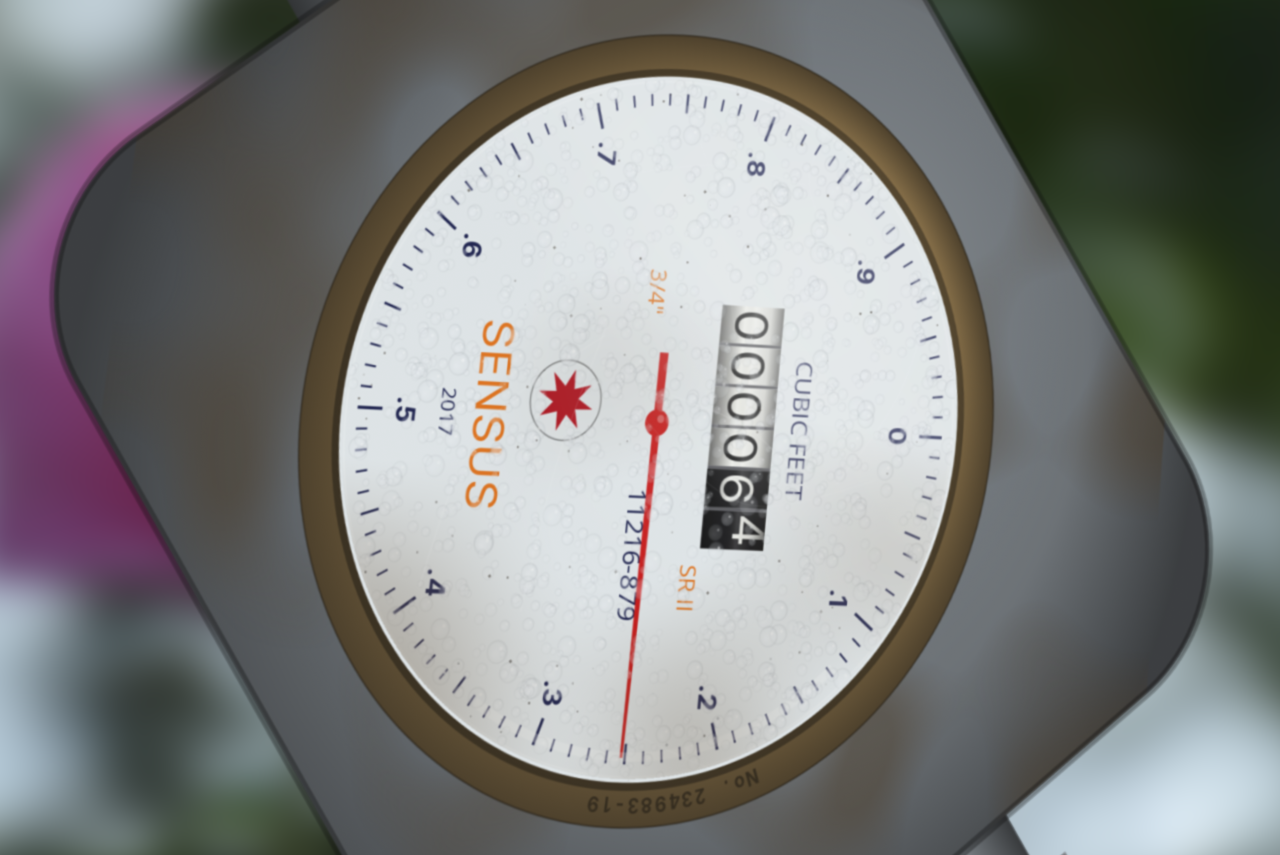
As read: 64.25 ft³
